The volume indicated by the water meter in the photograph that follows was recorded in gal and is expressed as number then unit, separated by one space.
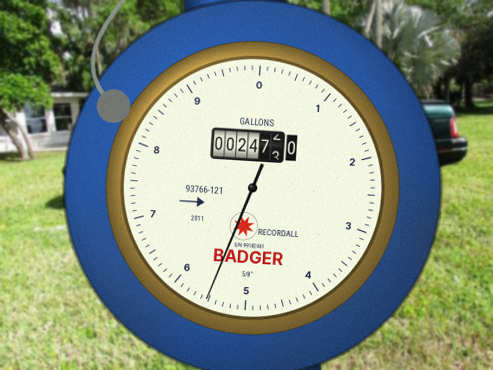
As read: 24725.5 gal
